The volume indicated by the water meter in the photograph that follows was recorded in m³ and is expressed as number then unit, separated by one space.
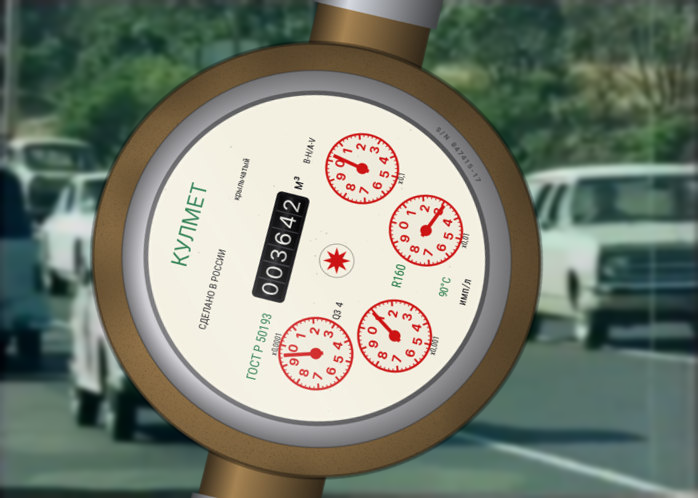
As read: 3642.0309 m³
